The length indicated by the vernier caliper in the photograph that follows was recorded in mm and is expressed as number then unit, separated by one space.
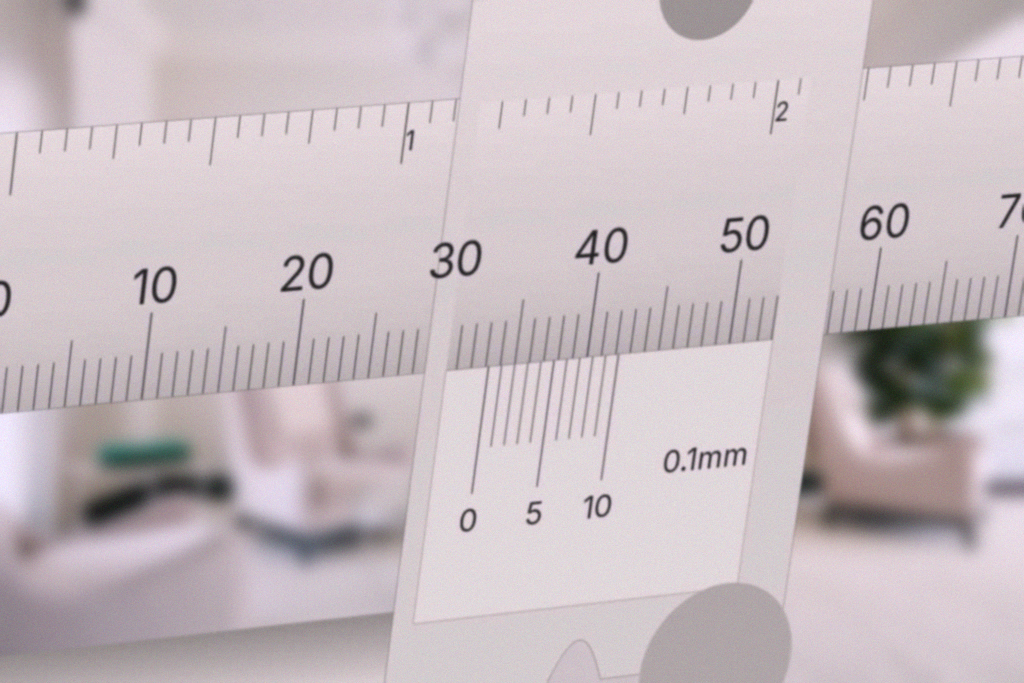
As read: 33.2 mm
